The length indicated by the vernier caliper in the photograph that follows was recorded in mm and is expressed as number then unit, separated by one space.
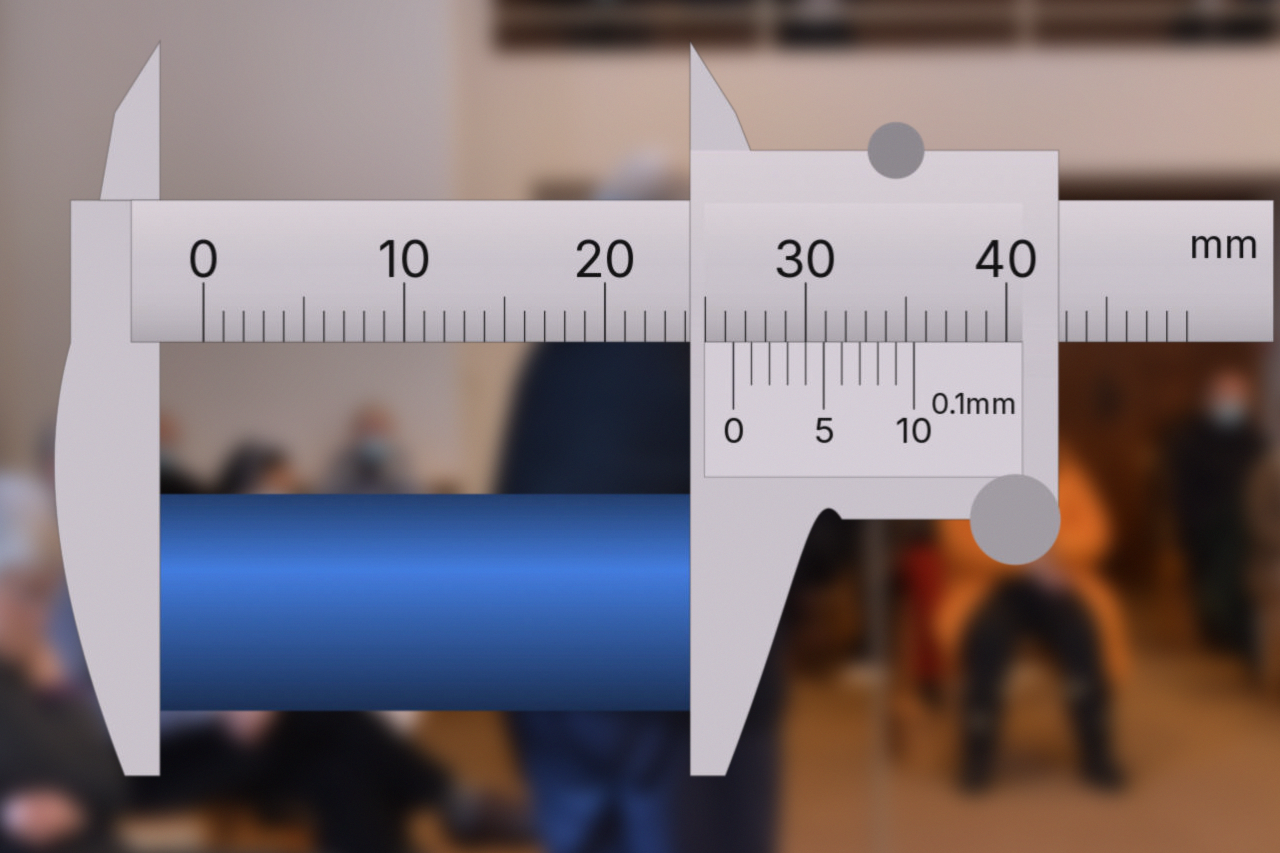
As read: 26.4 mm
